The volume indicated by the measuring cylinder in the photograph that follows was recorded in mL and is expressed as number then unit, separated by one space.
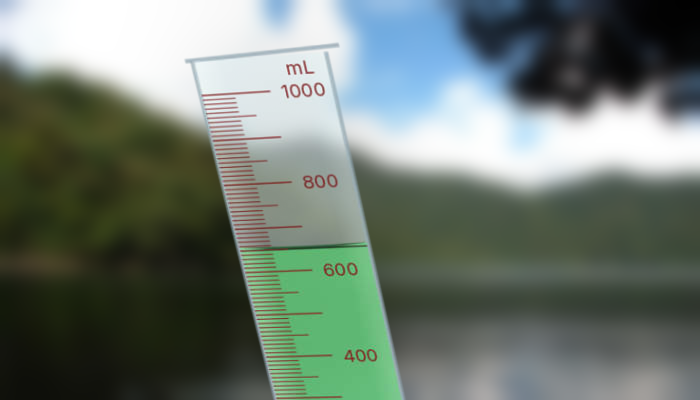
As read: 650 mL
